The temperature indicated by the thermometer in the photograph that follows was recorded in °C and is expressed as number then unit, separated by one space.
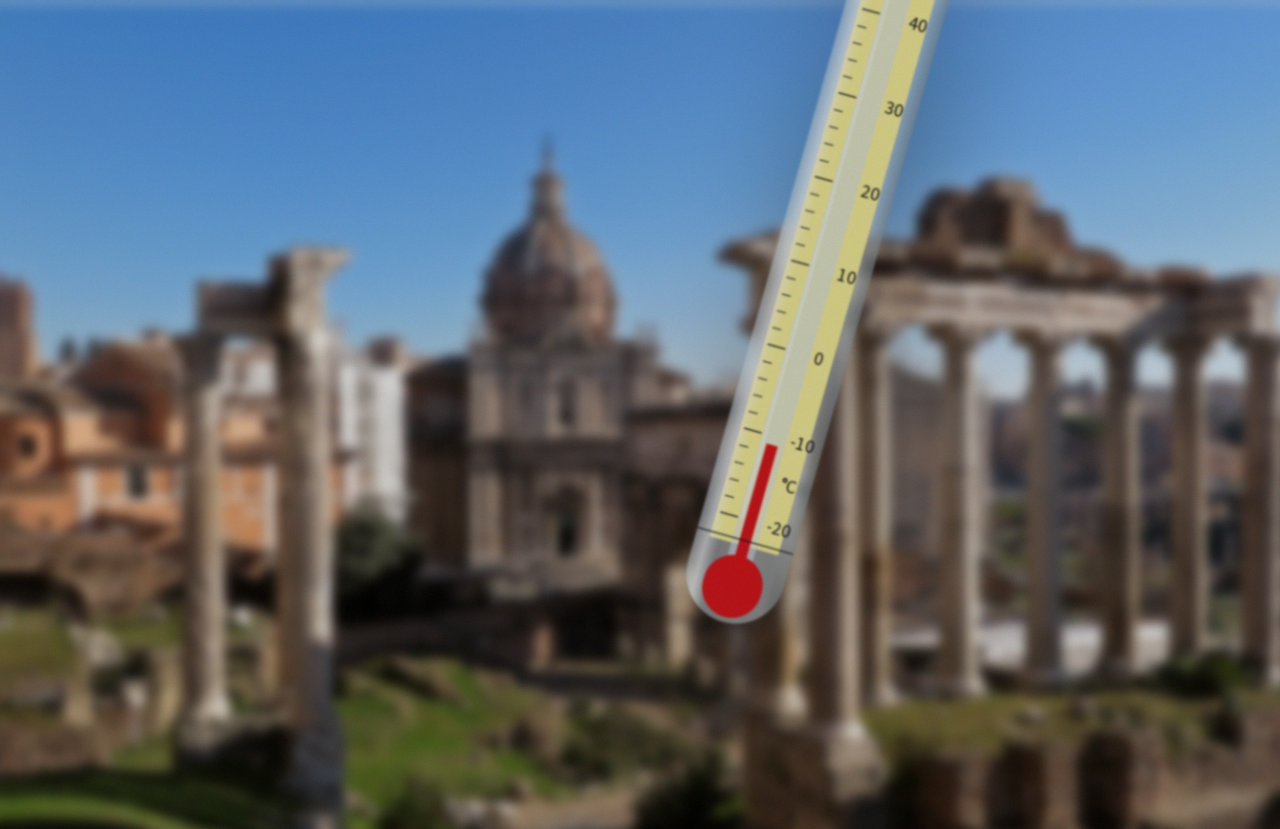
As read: -11 °C
